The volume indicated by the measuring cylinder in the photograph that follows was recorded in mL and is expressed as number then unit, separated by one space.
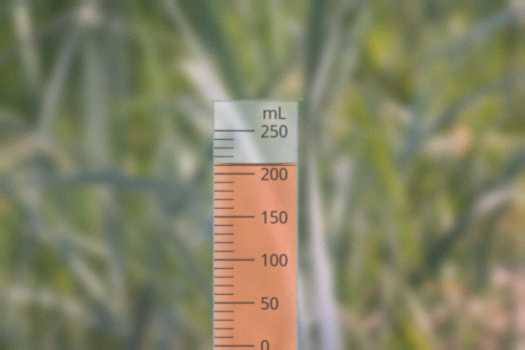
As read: 210 mL
